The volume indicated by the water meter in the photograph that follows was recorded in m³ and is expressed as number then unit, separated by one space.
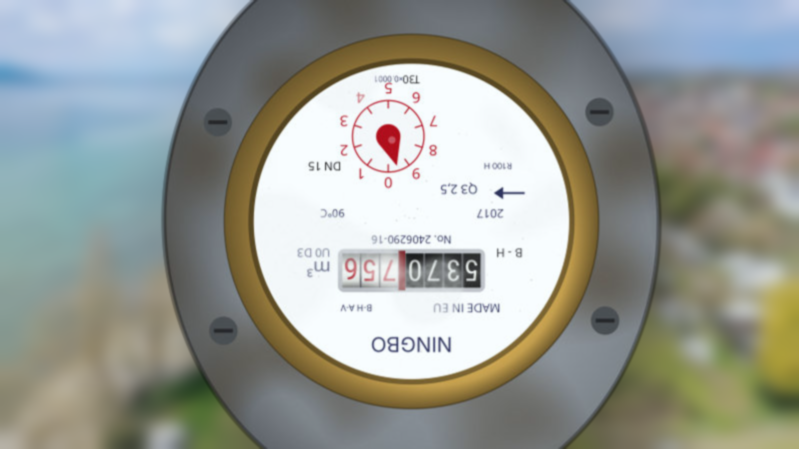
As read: 5370.7559 m³
